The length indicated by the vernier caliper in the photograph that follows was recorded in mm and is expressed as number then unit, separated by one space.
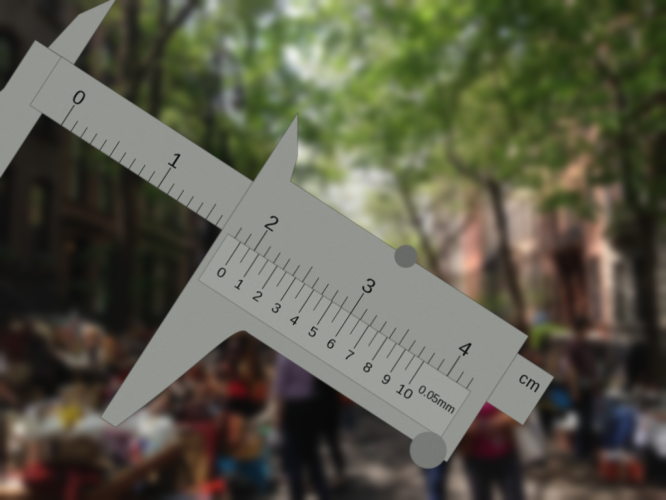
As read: 18.6 mm
